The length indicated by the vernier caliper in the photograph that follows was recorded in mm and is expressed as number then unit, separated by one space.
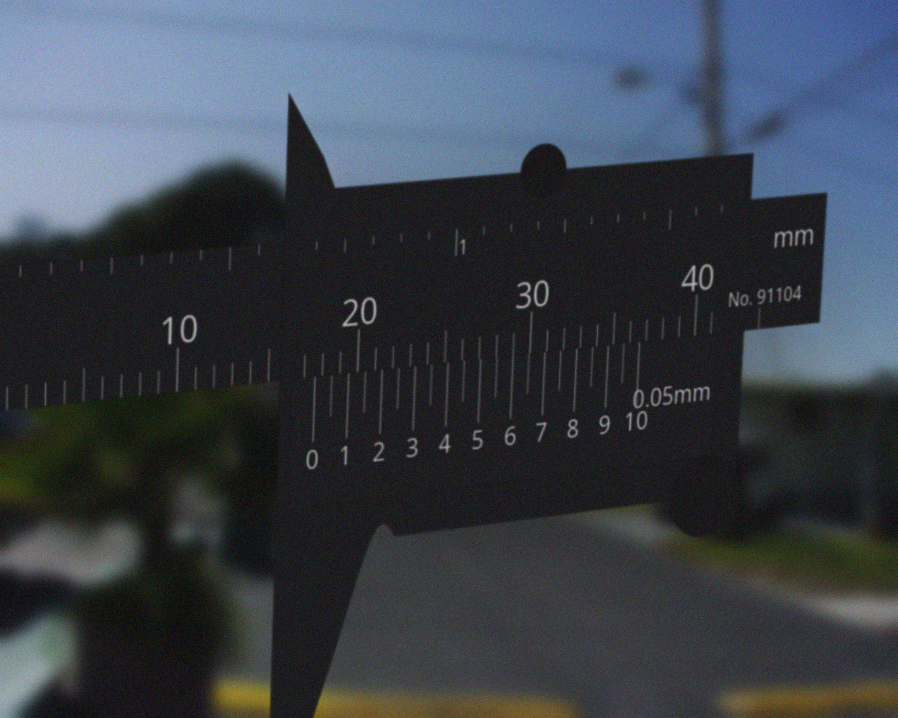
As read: 17.6 mm
